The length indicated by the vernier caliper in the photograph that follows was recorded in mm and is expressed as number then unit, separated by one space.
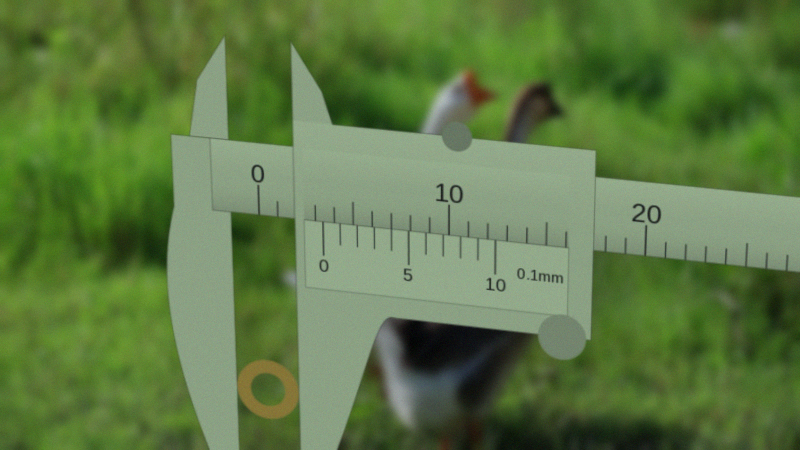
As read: 3.4 mm
